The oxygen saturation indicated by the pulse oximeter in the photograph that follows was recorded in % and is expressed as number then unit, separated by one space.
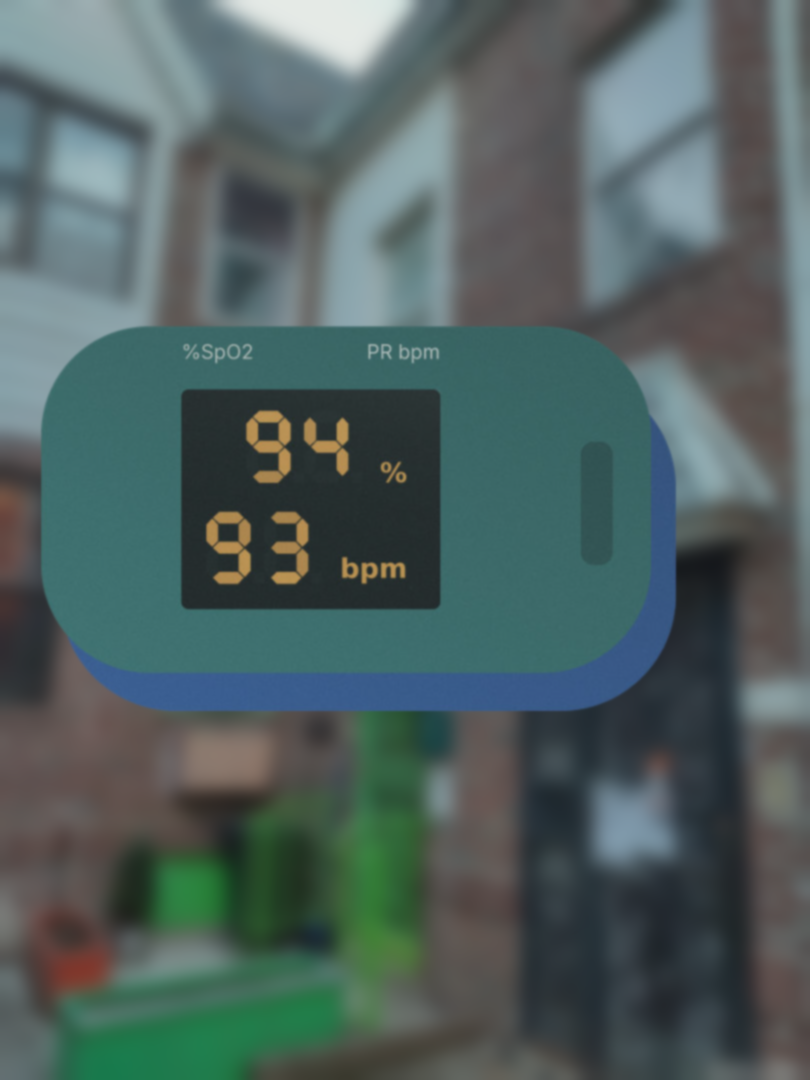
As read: 94 %
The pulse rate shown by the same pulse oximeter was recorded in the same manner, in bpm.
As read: 93 bpm
